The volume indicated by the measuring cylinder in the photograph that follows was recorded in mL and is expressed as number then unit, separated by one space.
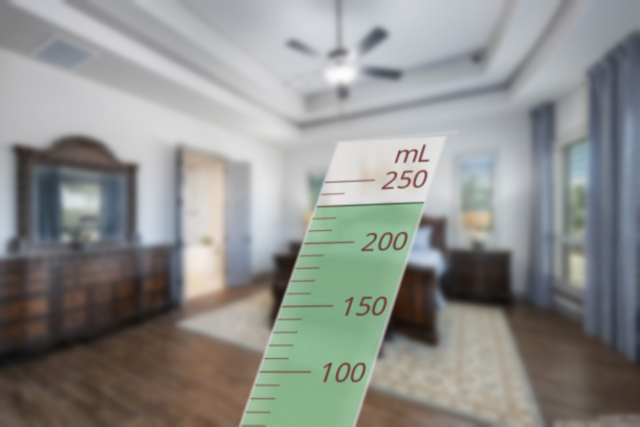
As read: 230 mL
